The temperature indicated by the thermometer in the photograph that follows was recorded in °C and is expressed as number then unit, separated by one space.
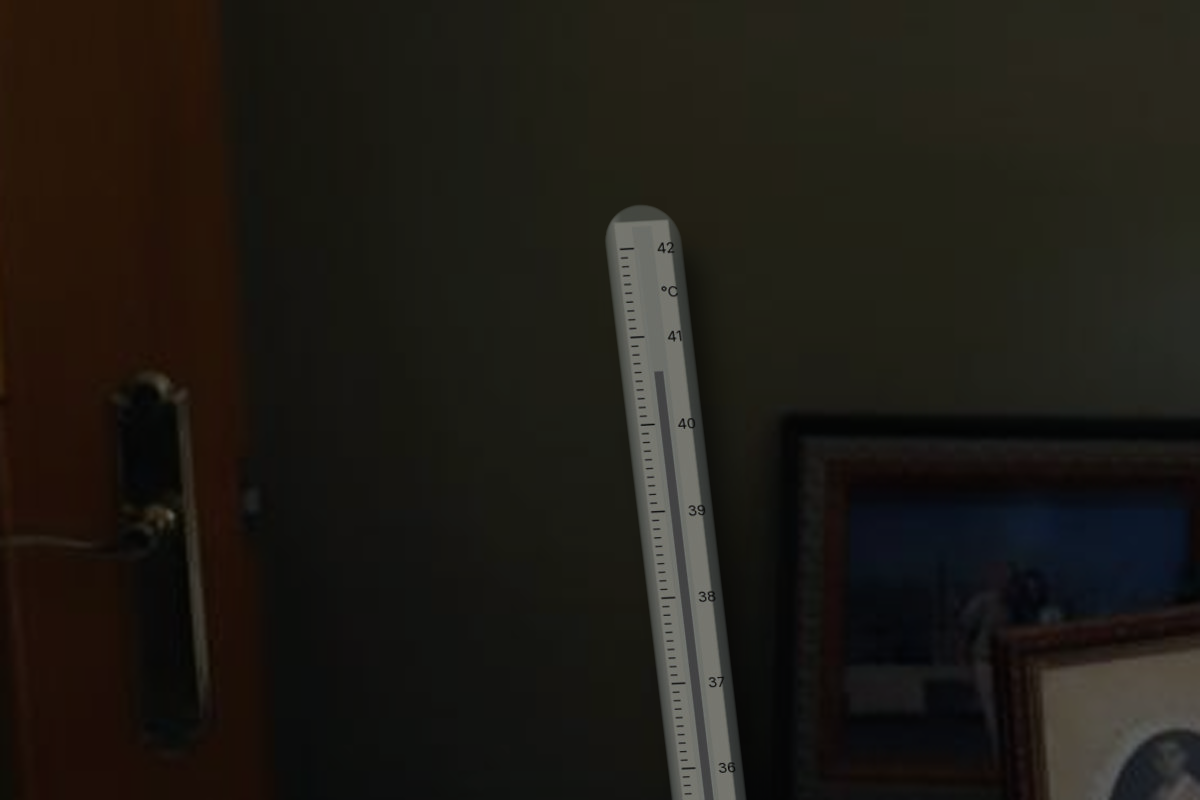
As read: 40.6 °C
